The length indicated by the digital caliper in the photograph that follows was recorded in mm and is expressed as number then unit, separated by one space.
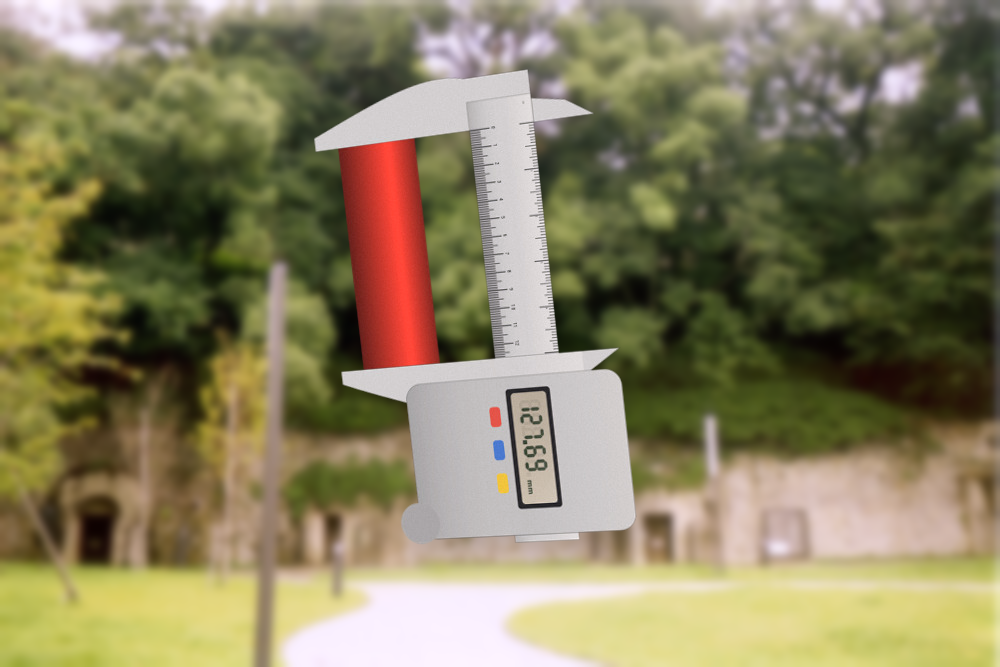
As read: 127.69 mm
